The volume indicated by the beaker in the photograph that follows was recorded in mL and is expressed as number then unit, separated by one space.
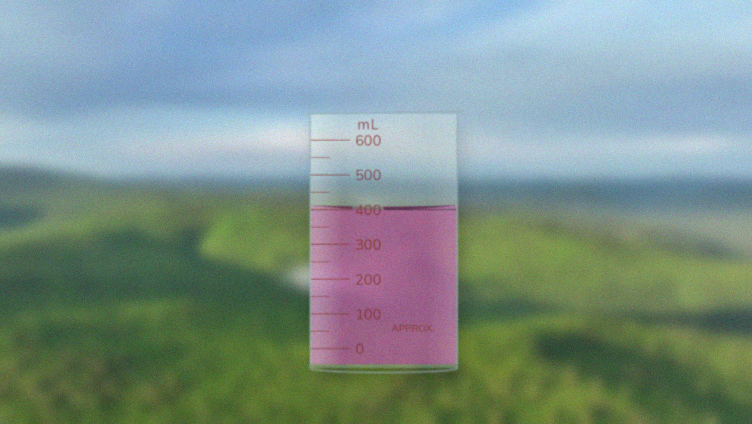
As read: 400 mL
